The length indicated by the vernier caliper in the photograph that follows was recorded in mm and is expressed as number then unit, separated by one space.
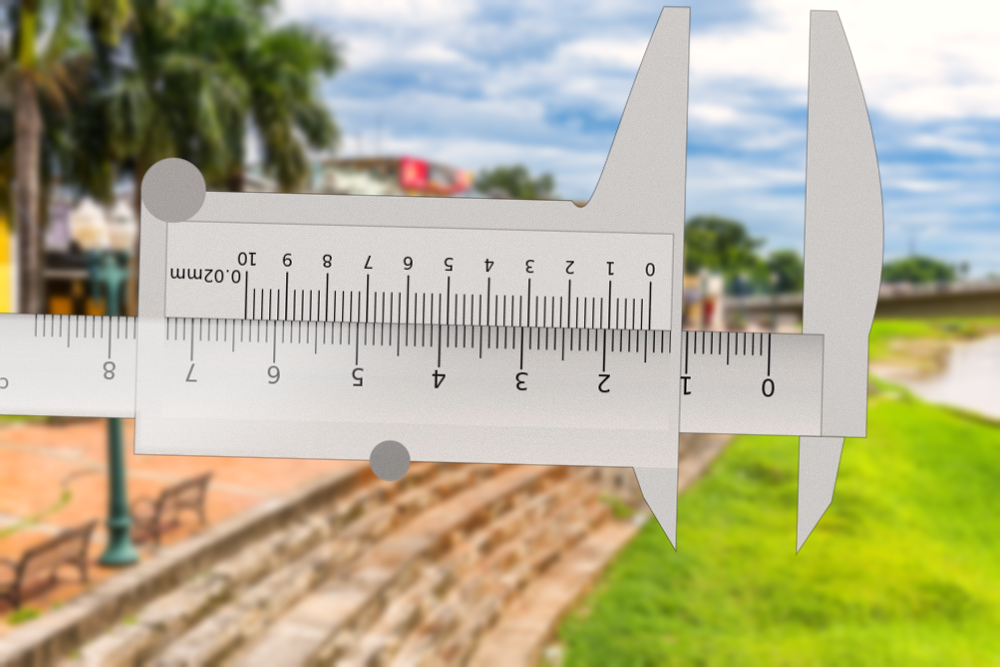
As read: 14.6 mm
